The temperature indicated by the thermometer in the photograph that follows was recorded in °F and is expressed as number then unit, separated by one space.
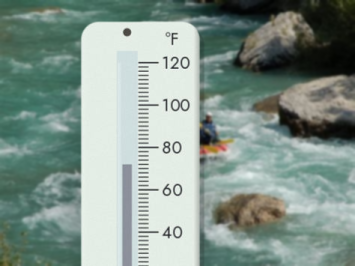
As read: 72 °F
